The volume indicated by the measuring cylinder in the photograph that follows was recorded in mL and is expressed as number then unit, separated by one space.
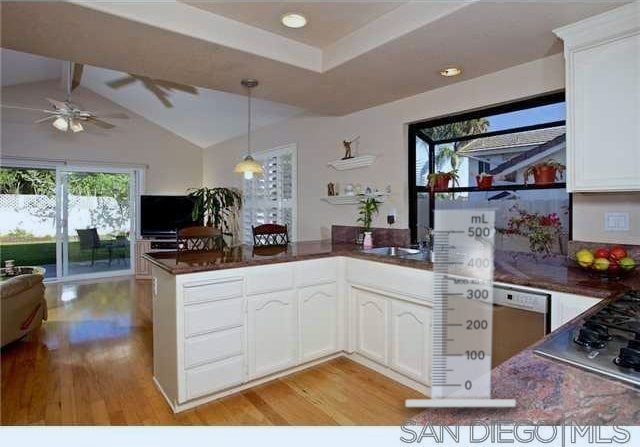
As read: 100 mL
